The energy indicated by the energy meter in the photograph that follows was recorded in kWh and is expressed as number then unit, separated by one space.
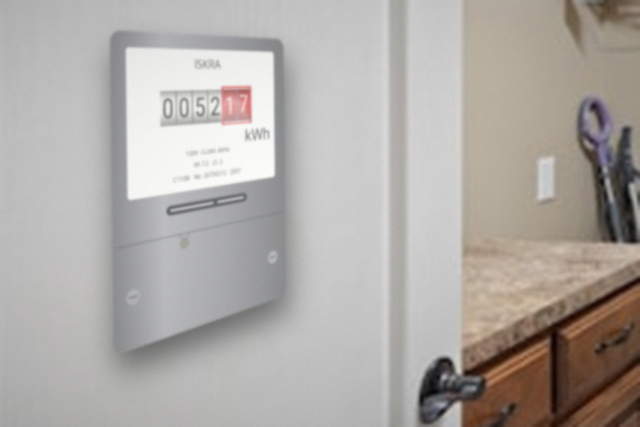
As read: 52.17 kWh
